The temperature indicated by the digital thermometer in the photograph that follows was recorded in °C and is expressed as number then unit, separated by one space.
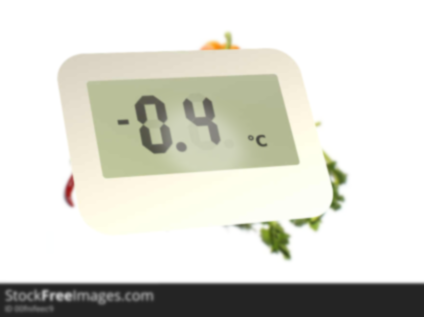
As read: -0.4 °C
